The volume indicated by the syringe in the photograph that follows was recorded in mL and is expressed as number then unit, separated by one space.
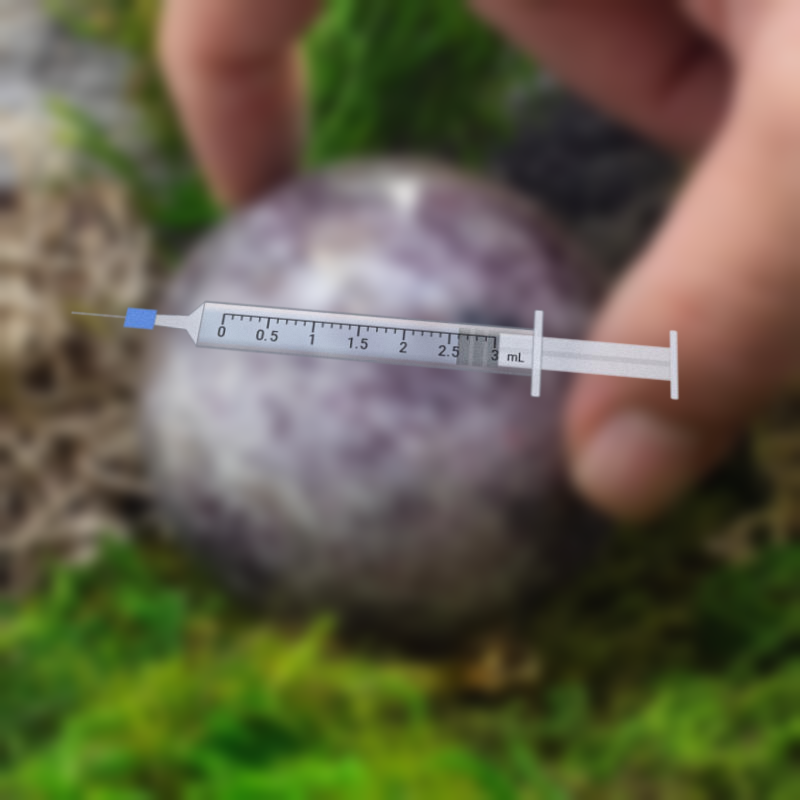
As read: 2.6 mL
